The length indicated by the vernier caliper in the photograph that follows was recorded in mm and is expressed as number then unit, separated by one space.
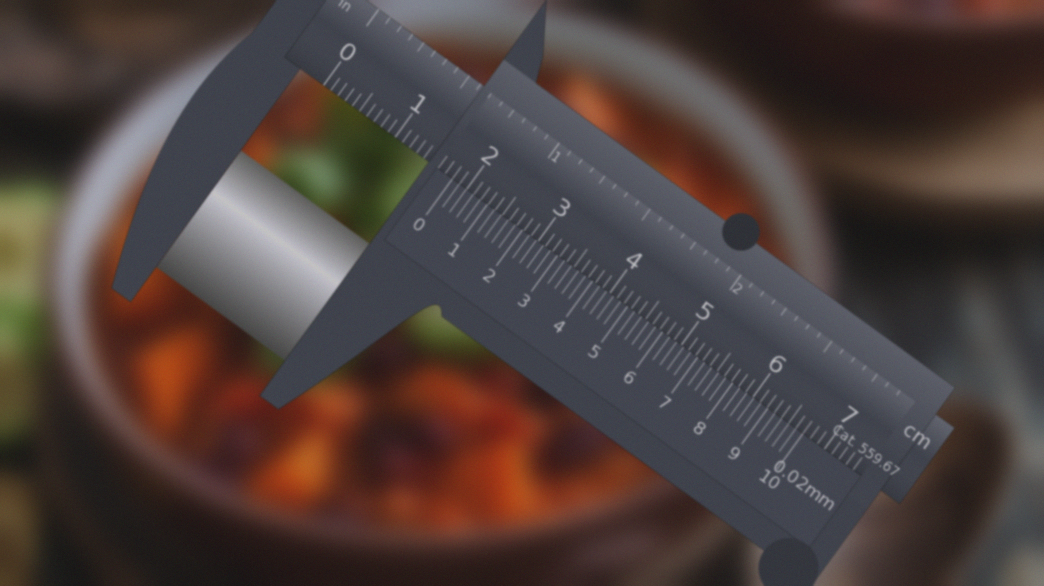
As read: 18.0 mm
